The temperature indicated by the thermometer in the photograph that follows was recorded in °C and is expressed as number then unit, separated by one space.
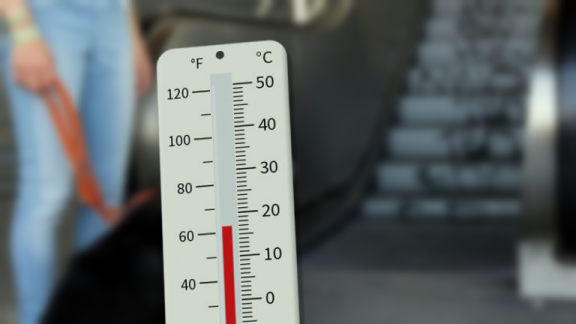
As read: 17 °C
